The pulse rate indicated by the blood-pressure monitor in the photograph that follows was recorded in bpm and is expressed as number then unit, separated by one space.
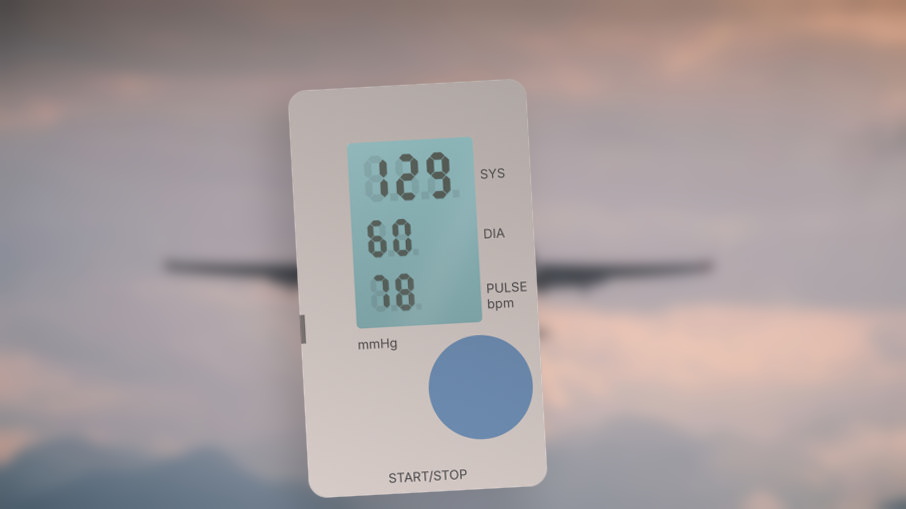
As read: 78 bpm
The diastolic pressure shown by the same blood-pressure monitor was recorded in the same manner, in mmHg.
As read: 60 mmHg
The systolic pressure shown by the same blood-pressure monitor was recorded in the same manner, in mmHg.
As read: 129 mmHg
